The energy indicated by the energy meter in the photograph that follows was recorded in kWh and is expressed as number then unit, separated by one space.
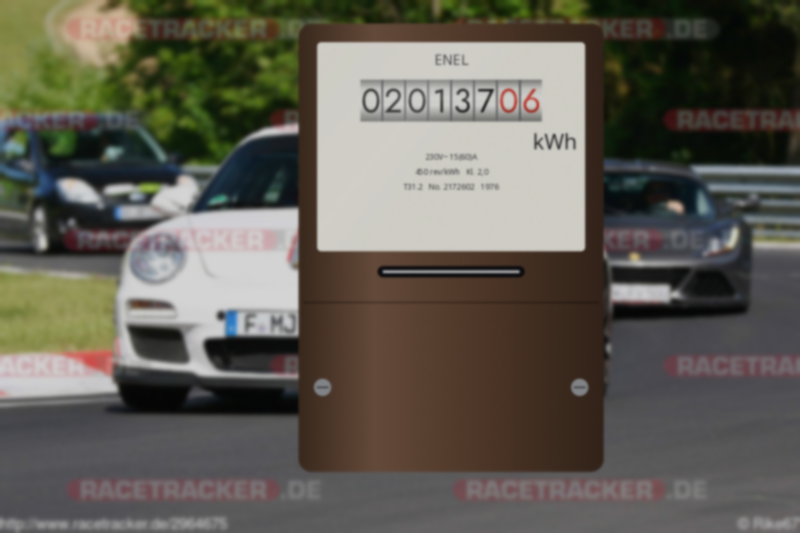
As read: 20137.06 kWh
